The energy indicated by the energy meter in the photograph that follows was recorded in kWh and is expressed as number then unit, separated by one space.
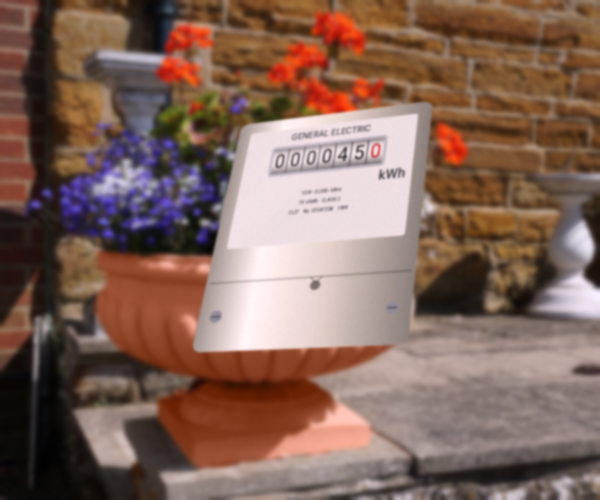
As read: 45.0 kWh
